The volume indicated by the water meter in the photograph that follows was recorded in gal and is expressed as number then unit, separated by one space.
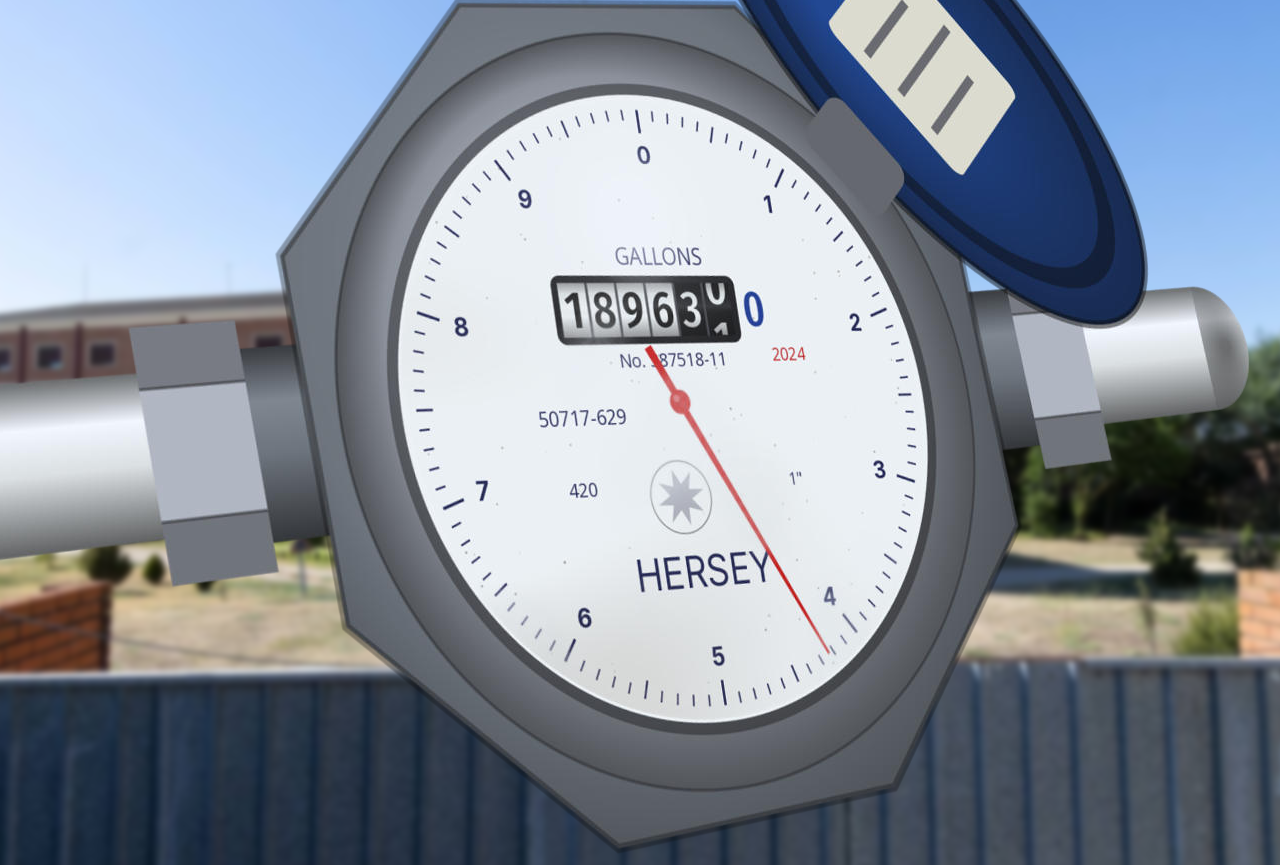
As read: 1896304.2 gal
